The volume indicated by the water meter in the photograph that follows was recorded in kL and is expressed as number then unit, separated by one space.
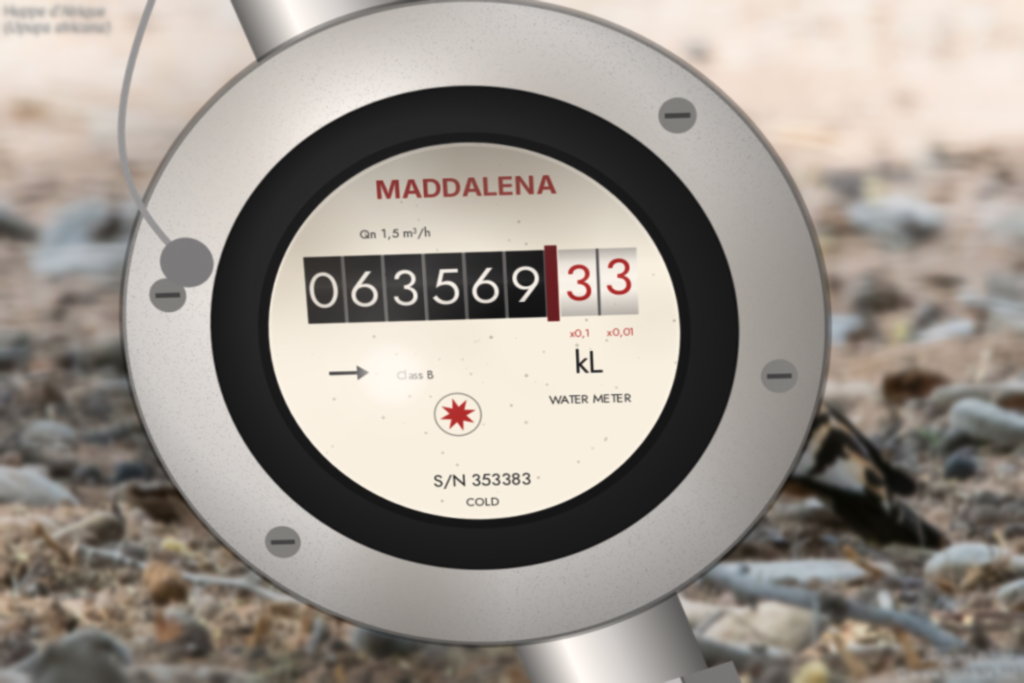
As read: 63569.33 kL
